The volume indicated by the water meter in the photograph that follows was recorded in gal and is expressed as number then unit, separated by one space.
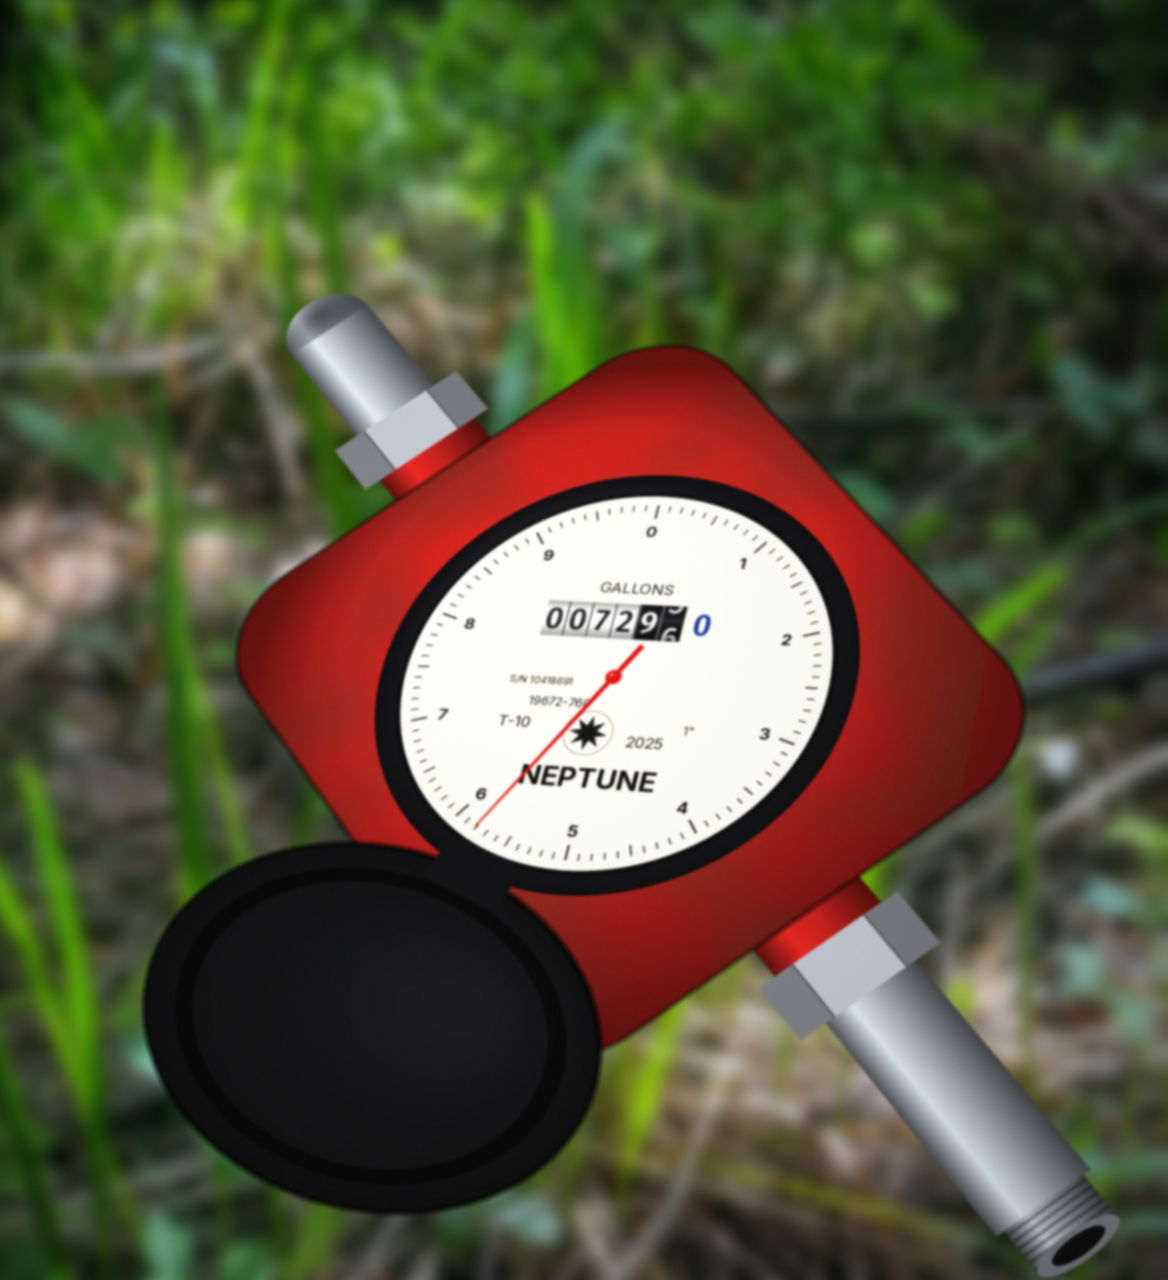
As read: 72955.8 gal
